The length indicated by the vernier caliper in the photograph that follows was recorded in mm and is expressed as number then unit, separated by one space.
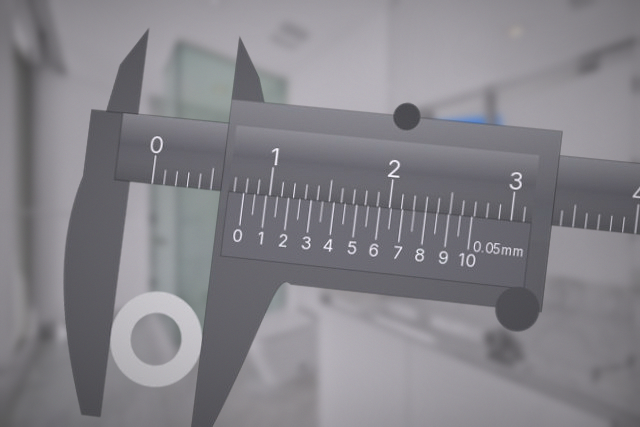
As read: 7.8 mm
